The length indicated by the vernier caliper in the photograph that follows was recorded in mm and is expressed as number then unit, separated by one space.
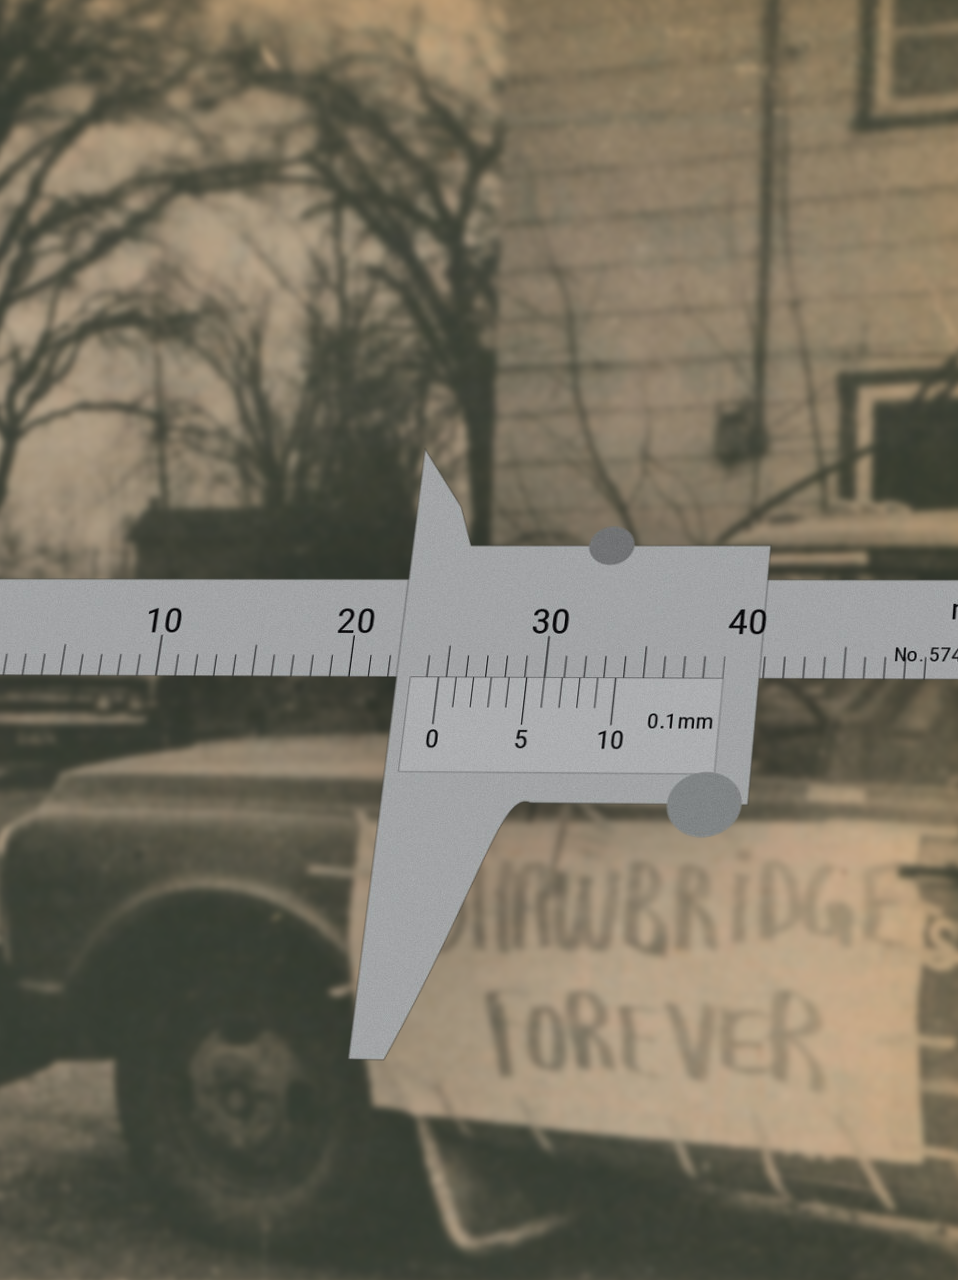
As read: 24.6 mm
